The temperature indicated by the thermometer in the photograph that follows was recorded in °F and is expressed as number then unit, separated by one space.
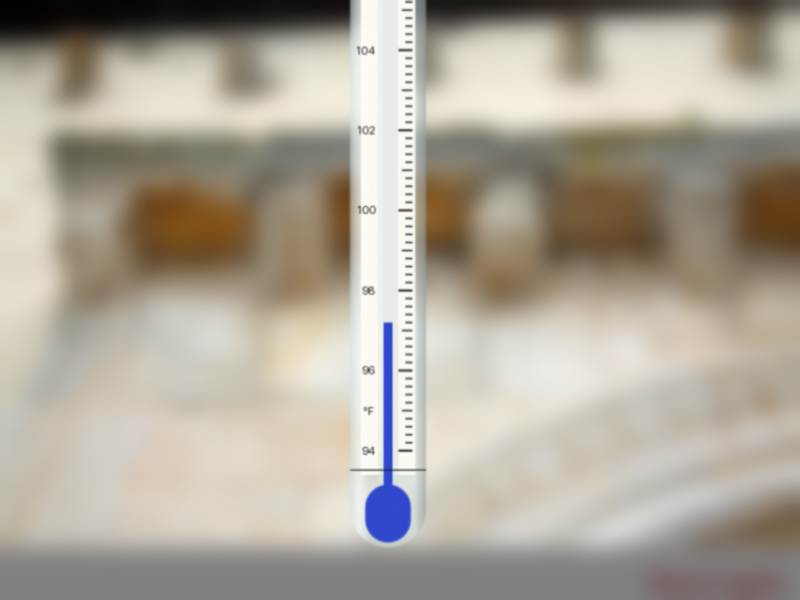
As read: 97.2 °F
